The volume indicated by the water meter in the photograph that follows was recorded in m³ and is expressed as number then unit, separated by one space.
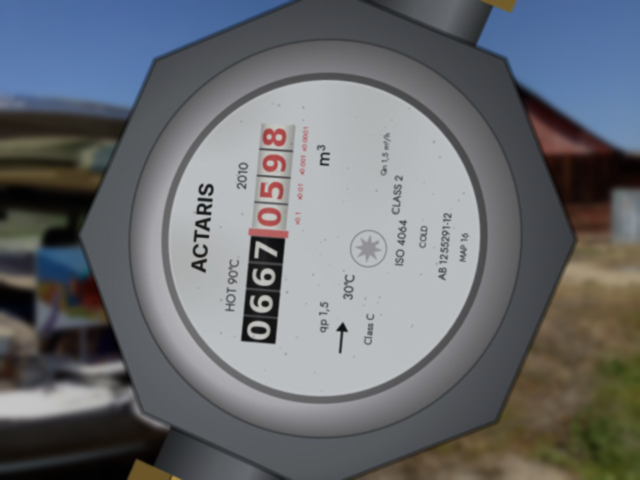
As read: 667.0598 m³
